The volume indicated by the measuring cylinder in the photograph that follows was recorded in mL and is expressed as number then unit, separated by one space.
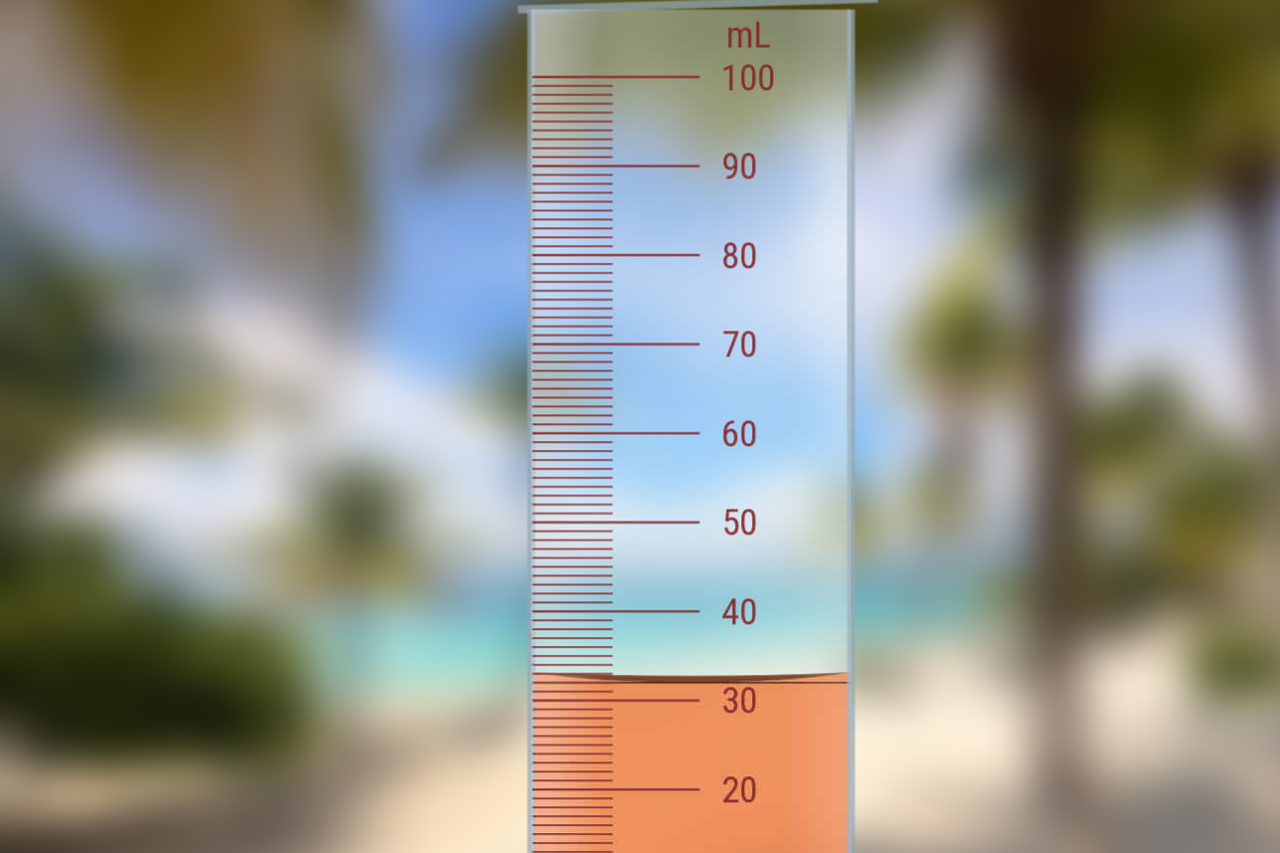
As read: 32 mL
